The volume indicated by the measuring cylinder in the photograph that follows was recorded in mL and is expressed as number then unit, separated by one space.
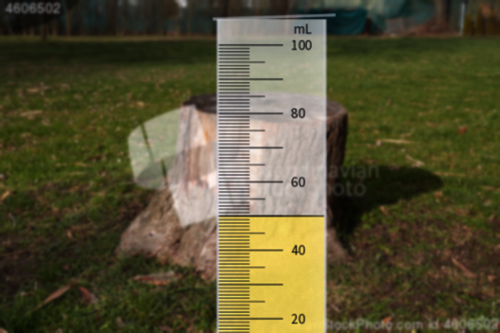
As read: 50 mL
